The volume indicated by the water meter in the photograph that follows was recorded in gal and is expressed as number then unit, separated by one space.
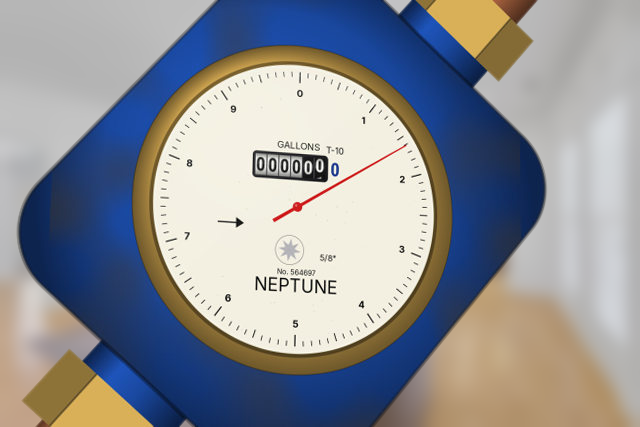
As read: 1.6 gal
